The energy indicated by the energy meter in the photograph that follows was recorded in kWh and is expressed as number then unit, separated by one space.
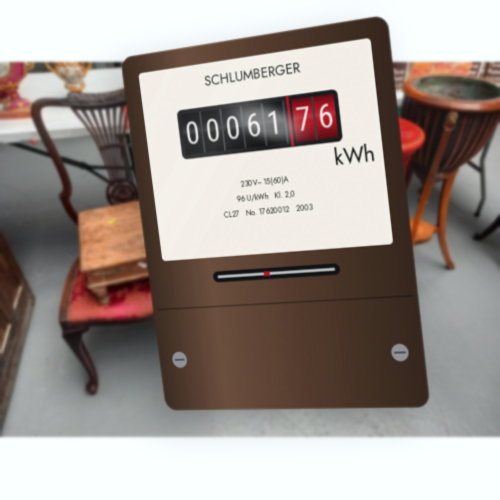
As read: 61.76 kWh
